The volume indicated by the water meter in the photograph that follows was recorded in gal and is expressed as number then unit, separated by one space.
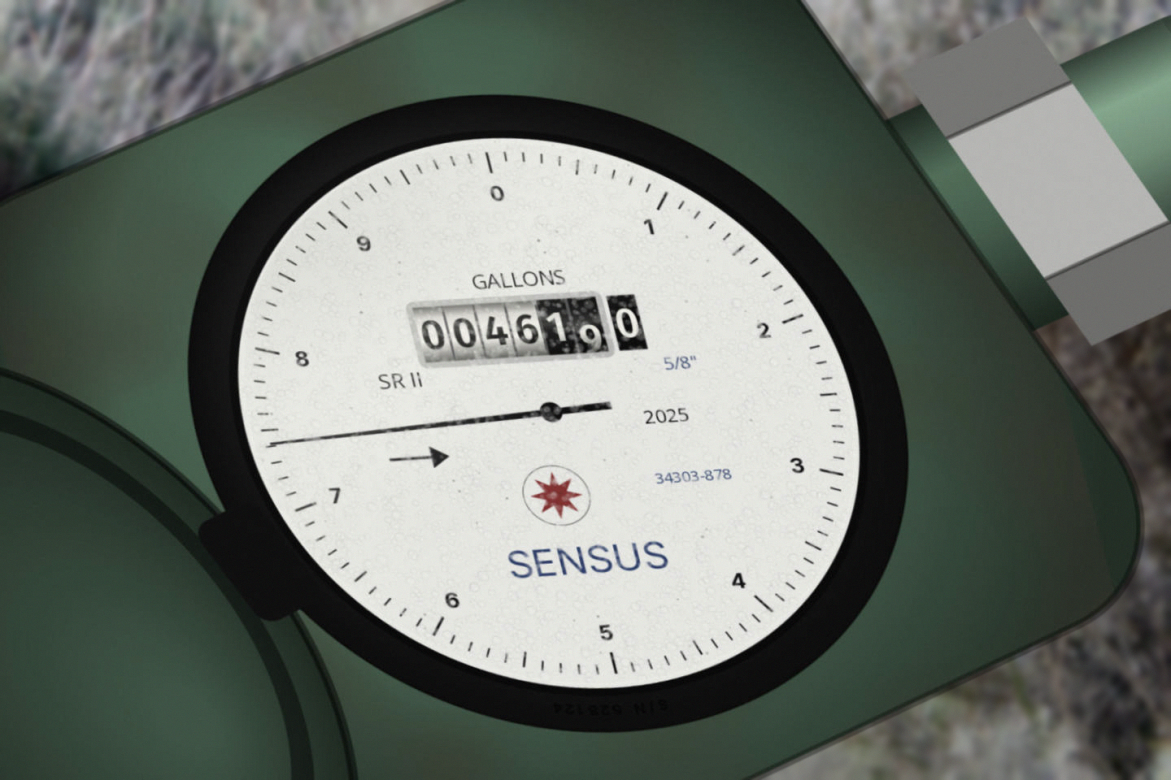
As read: 46187.4 gal
